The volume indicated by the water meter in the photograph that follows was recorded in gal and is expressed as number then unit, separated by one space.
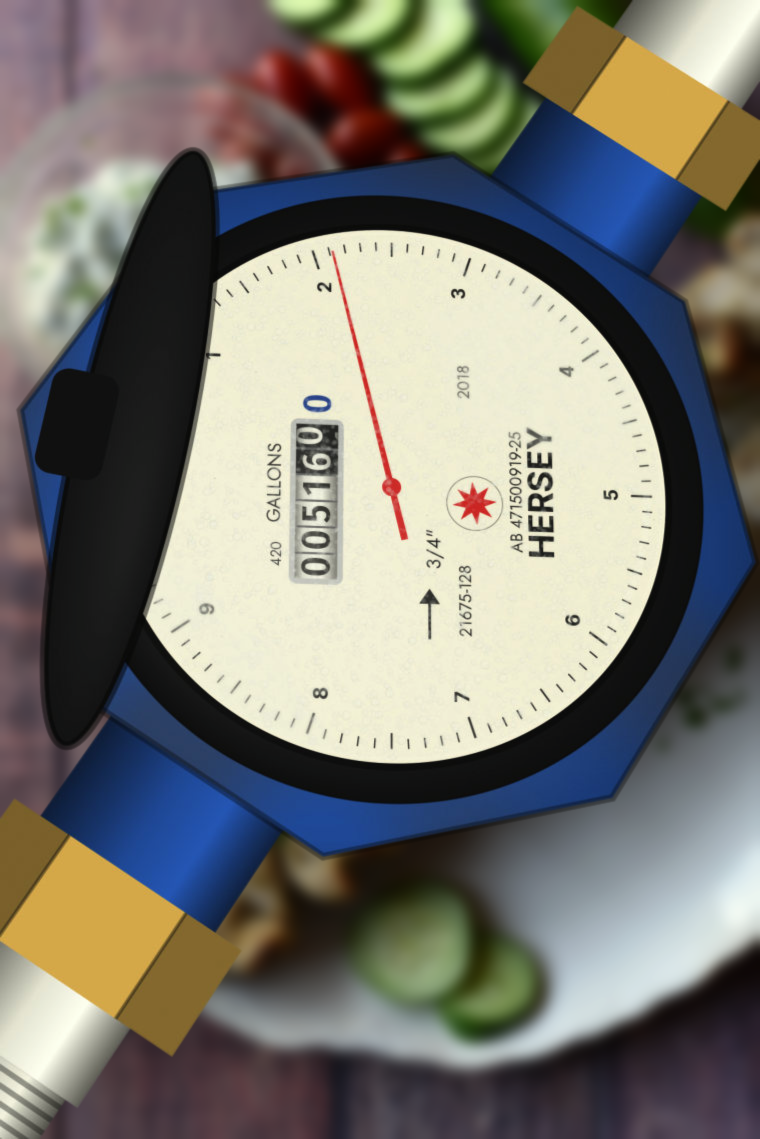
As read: 51602.1 gal
